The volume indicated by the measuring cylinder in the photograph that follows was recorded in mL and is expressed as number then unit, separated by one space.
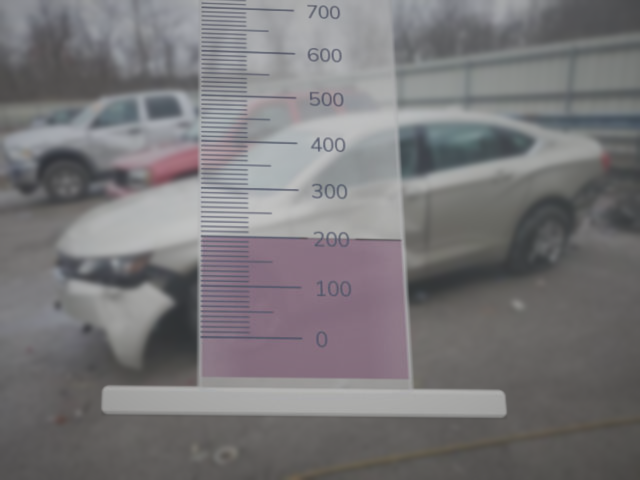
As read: 200 mL
